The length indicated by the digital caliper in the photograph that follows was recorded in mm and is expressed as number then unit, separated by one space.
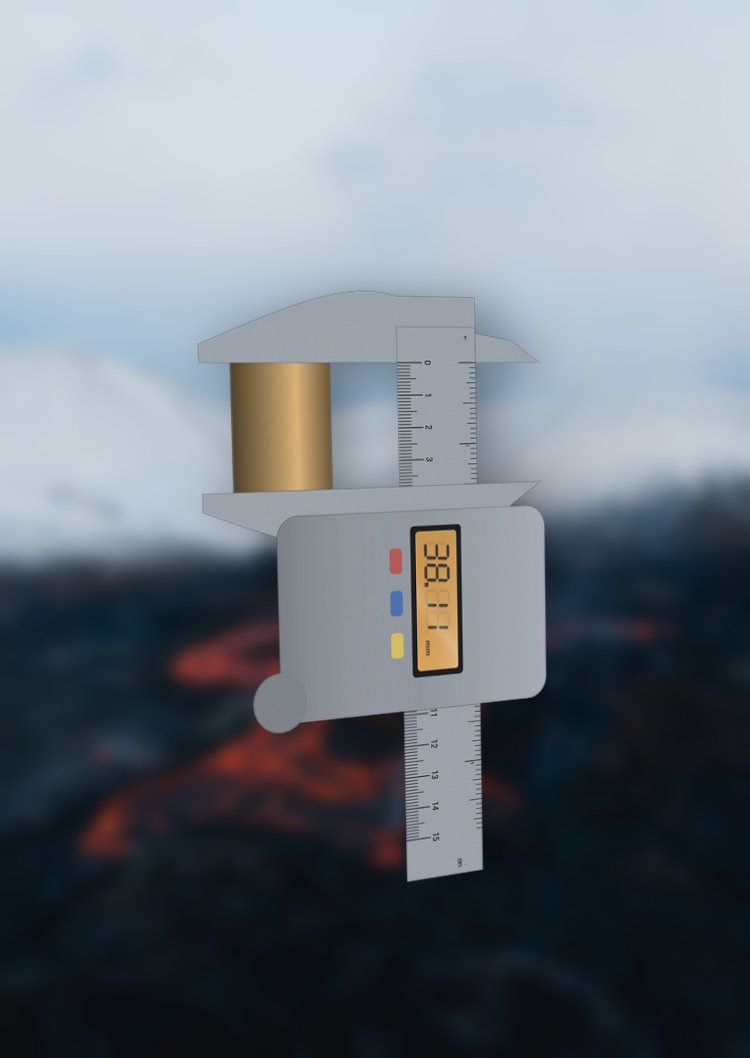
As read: 38.11 mm
